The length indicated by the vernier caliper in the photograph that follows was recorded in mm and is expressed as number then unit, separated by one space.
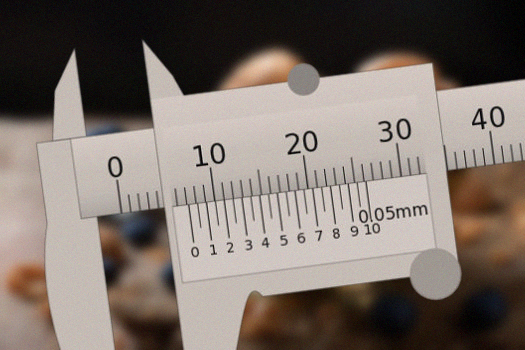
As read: 7.2 mm
